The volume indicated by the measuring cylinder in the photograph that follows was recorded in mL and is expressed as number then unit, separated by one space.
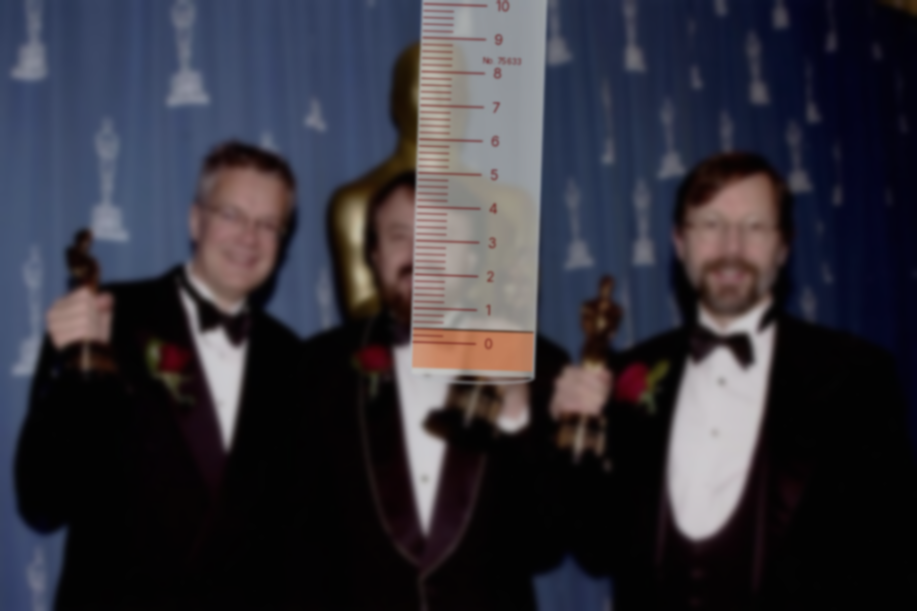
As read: 0.4 mL
